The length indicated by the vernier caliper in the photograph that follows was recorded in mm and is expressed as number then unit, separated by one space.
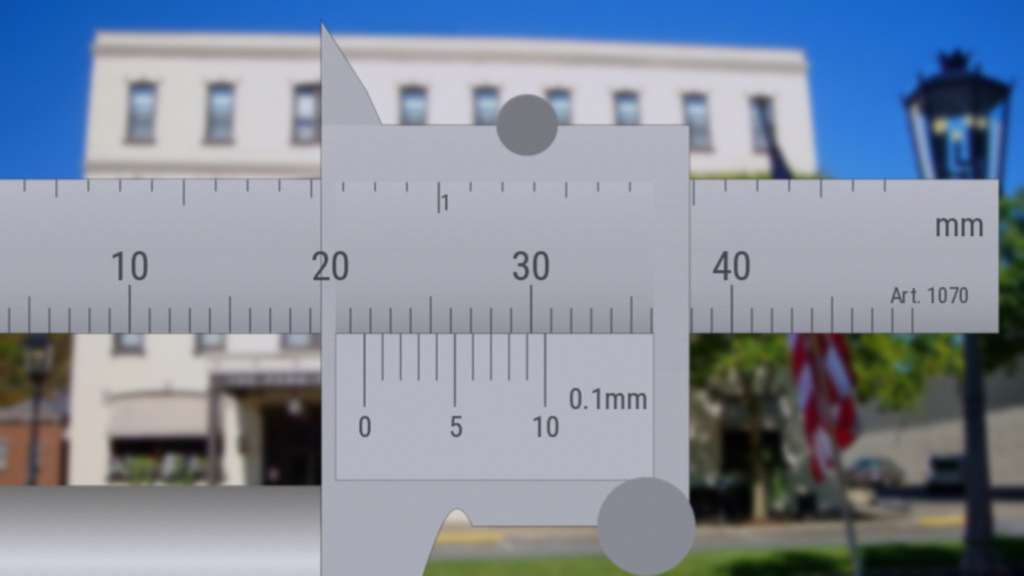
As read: 21.7 mm
